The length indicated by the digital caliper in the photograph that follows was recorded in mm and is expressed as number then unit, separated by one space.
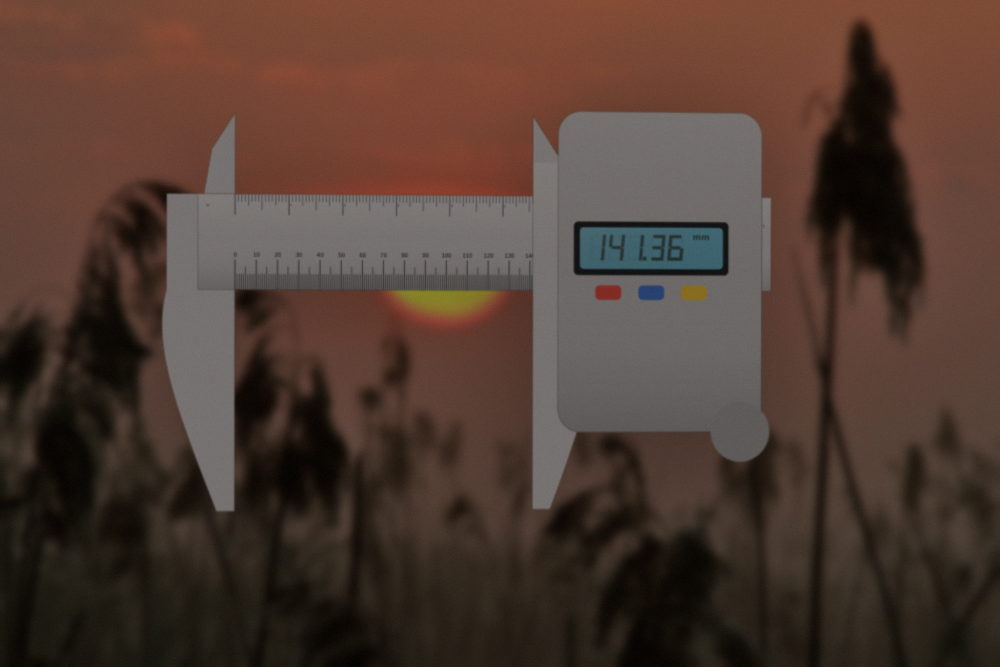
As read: 141.36 mm
